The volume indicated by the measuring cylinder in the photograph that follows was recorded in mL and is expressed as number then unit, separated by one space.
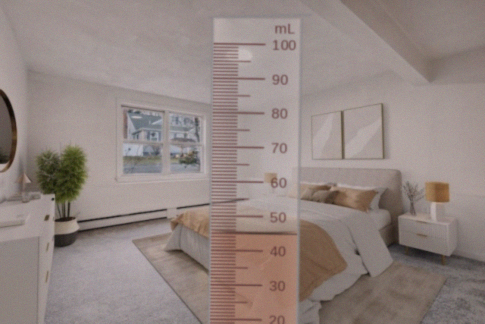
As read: 45 mL
